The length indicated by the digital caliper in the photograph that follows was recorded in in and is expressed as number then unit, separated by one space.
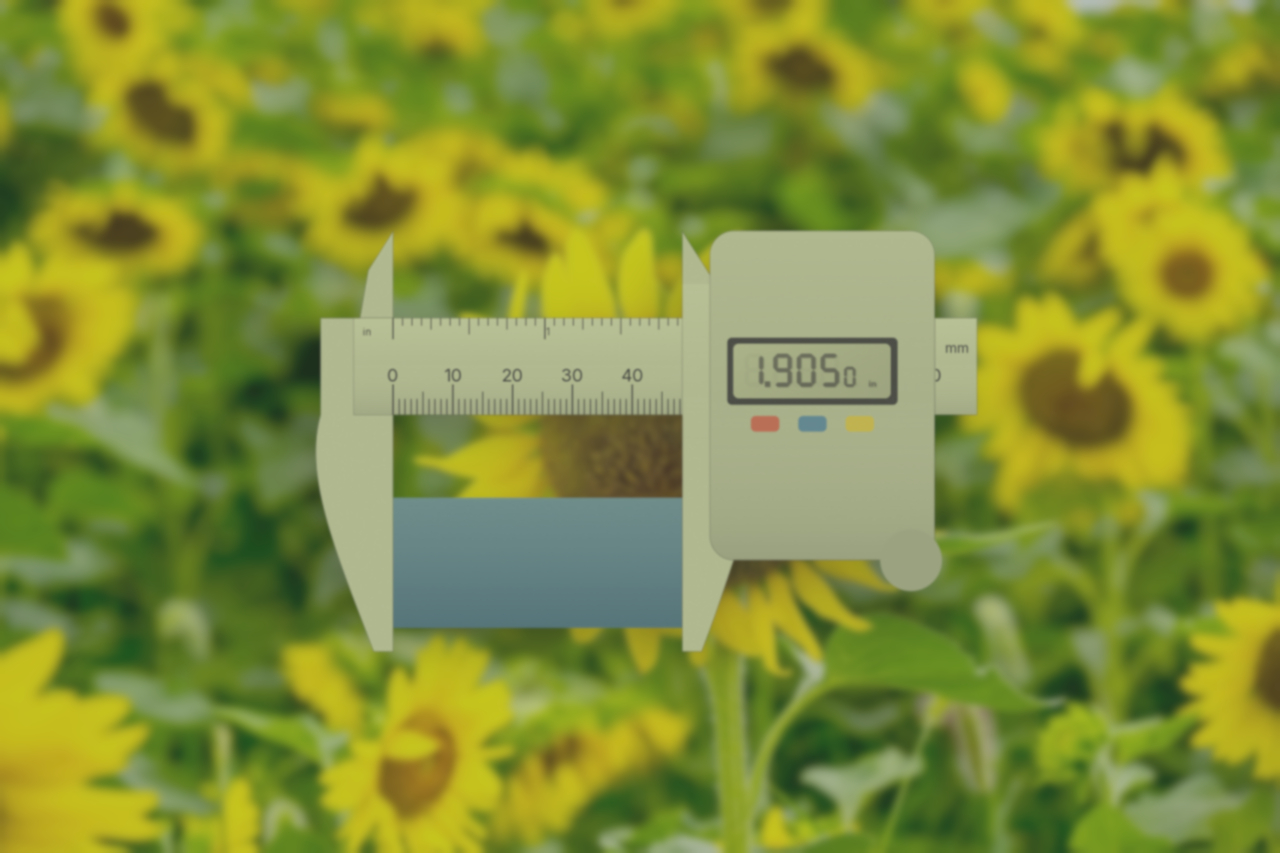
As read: 1.9050 in
